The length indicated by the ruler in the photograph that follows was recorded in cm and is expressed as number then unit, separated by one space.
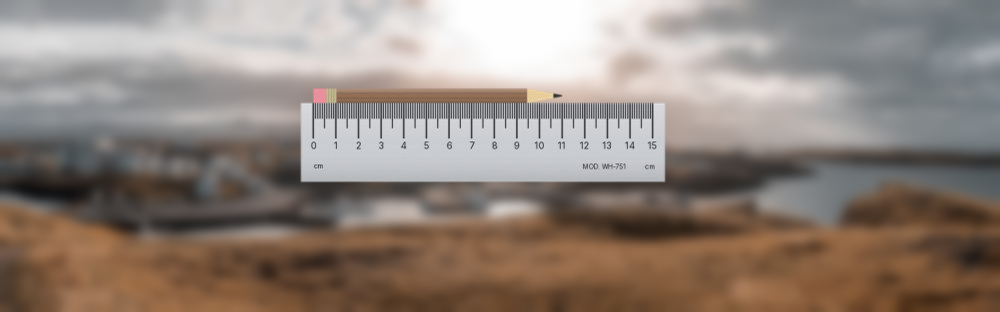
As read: 11 cm
